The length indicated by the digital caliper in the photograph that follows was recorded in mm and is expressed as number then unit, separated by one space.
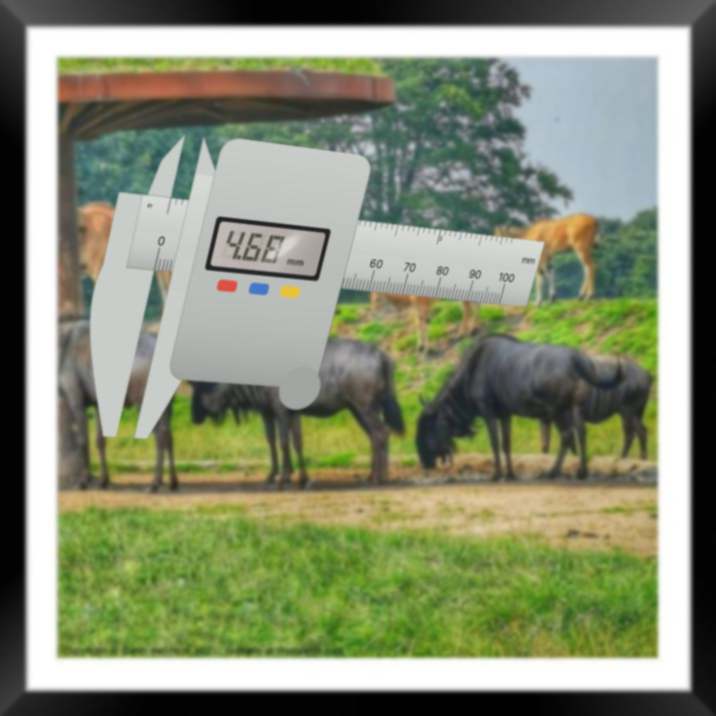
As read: 4.68 mm
